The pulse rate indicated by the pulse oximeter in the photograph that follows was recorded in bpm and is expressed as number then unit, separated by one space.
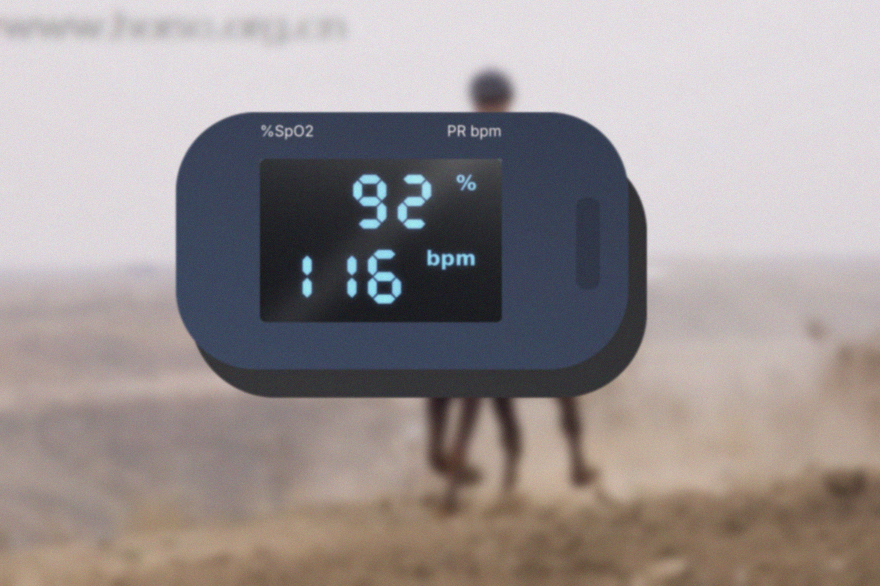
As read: 116 bpm
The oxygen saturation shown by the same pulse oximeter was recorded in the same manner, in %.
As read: 92 %
